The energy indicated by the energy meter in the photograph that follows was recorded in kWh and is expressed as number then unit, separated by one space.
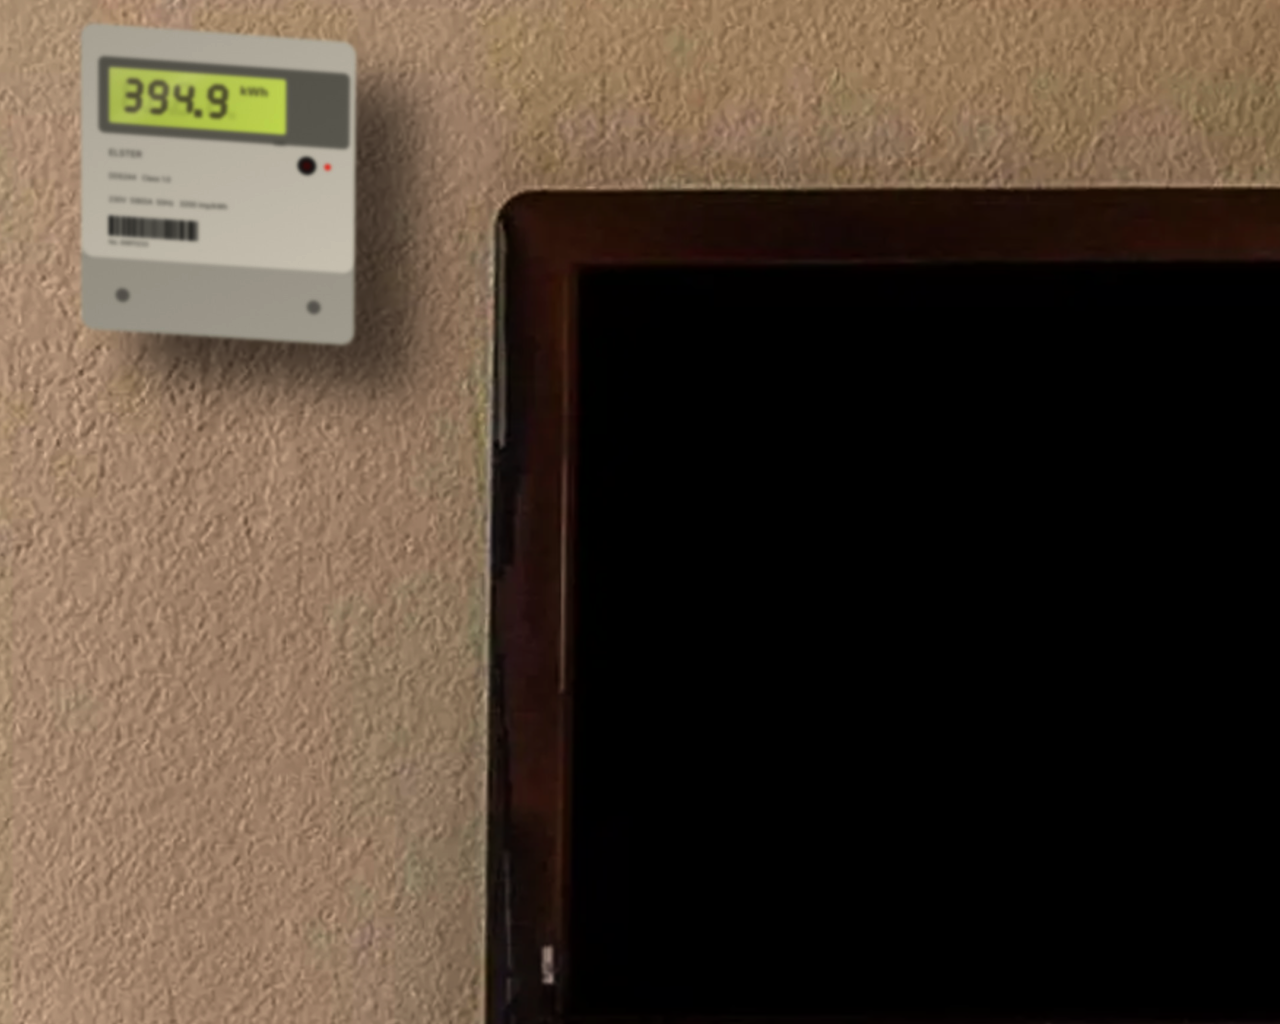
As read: 394.9 kWh
